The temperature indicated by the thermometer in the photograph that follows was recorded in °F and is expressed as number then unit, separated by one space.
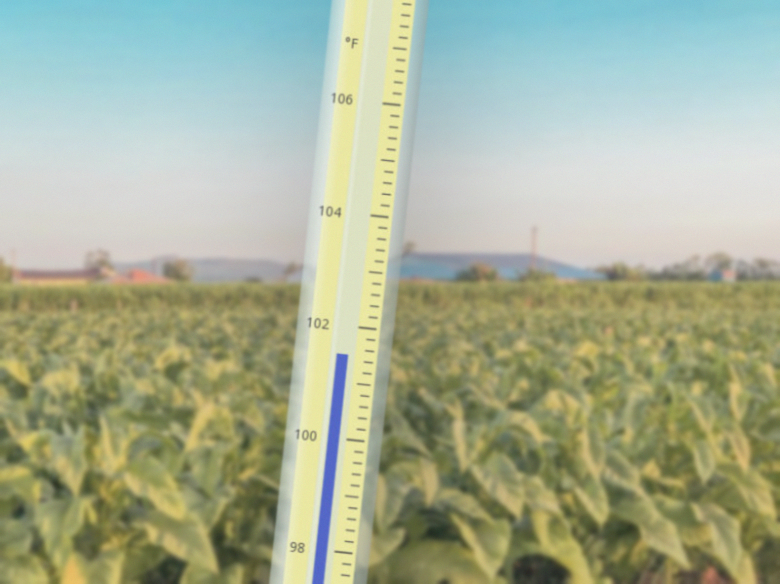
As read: 101.5 °F
